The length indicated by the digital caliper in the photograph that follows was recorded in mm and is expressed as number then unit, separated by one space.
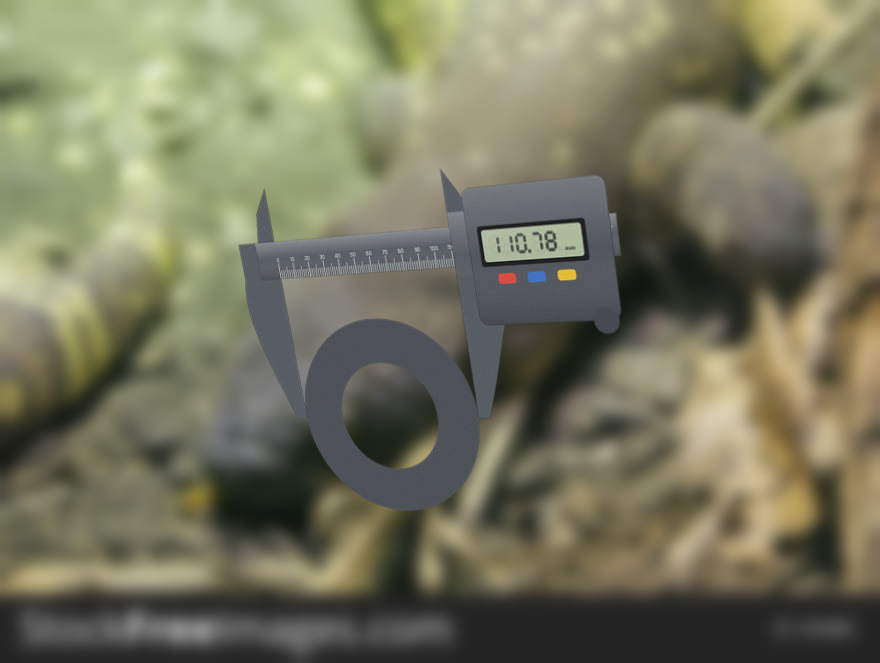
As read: 110.78 mm
